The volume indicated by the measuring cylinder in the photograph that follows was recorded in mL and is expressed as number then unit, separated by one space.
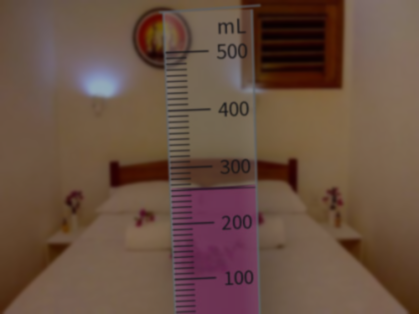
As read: 260 mL
